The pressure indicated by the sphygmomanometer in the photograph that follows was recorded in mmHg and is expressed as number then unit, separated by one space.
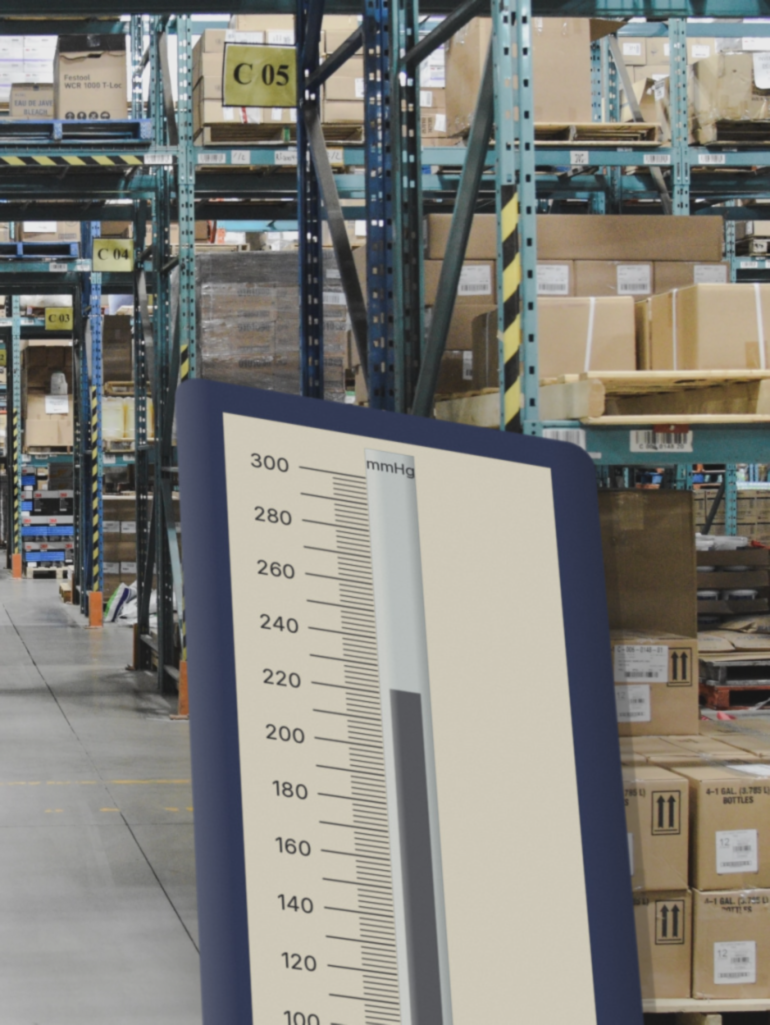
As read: 222 mmHg
